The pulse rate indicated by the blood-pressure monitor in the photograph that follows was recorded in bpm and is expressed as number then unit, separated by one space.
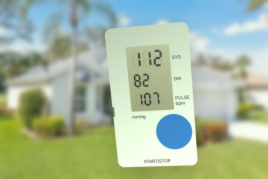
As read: 107 bpm
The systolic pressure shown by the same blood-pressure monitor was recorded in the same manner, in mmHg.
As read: 112 mmHg
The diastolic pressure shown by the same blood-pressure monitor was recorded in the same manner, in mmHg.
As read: 82 mmHg
